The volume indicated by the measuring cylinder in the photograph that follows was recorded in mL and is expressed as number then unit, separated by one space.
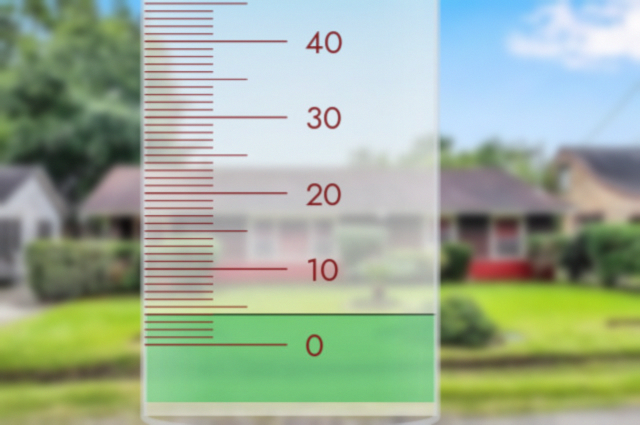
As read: 4 mL
